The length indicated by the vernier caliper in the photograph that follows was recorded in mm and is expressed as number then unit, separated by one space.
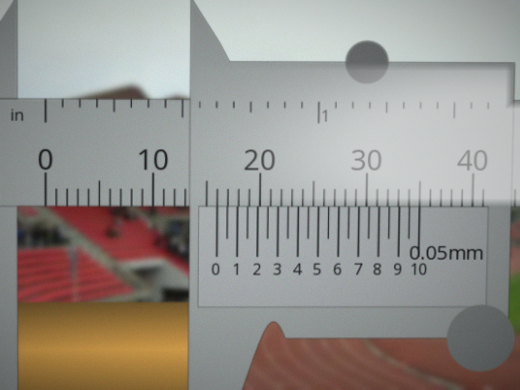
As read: 16.0 mm
